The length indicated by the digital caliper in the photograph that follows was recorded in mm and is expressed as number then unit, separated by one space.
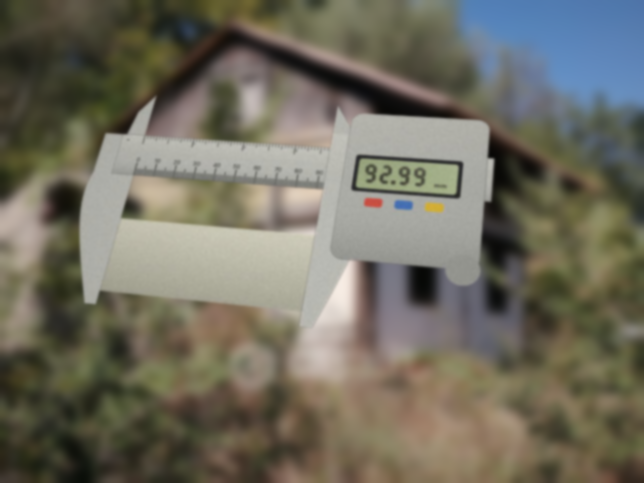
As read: 92.99 mm
